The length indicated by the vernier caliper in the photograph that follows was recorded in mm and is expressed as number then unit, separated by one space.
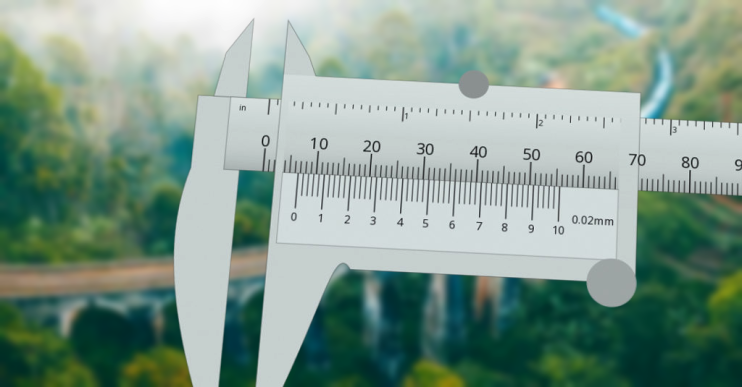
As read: 6.6 mm
